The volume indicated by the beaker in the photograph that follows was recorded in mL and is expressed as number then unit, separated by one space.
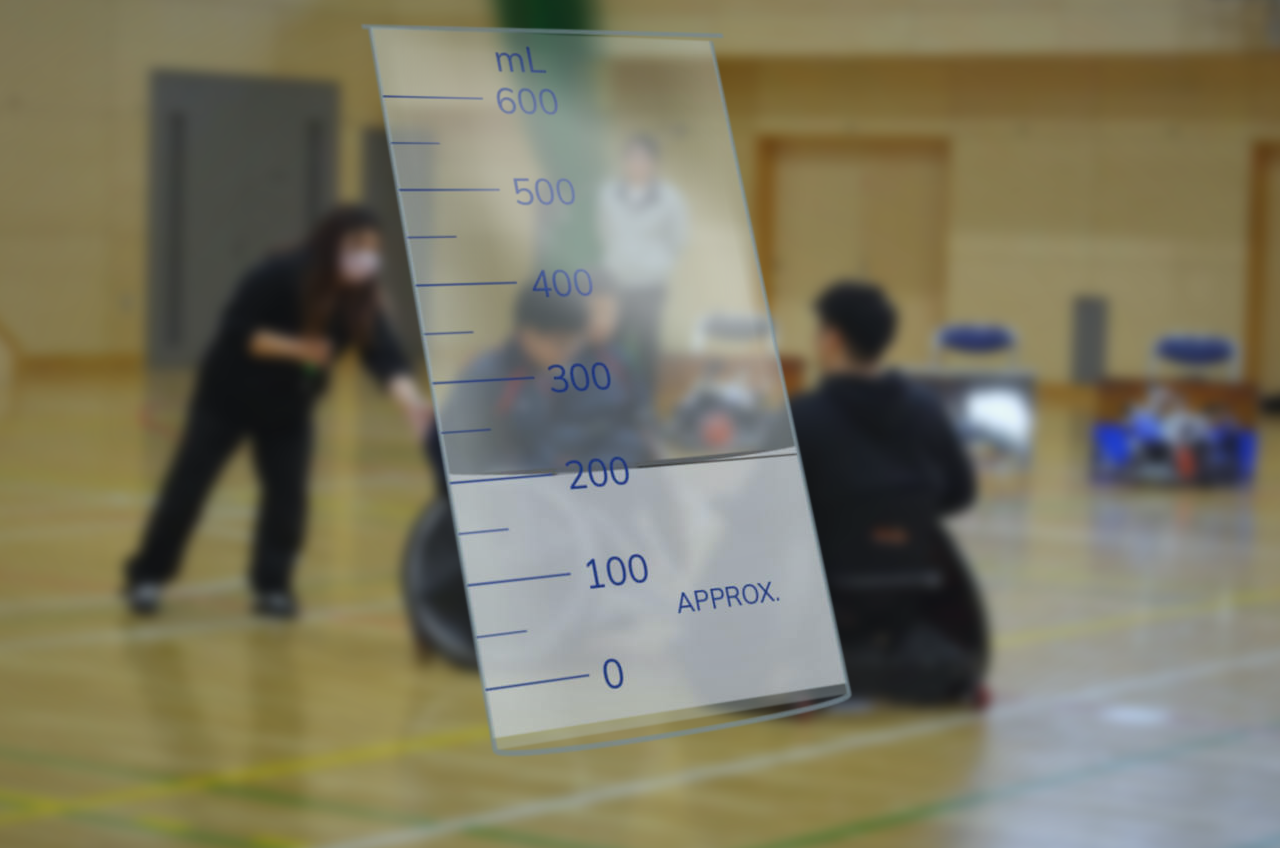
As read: 200 mL
